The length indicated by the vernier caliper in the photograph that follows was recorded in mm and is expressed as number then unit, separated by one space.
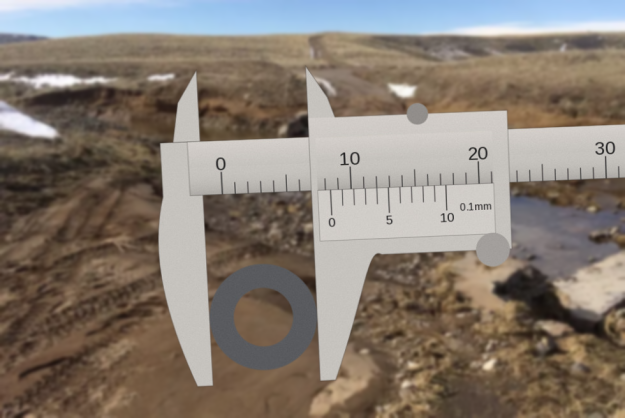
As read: 8.4 mm
